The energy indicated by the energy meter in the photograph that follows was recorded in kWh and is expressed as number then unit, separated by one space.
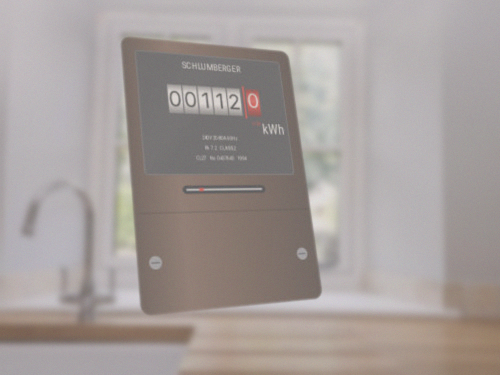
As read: 112.0 kWh
